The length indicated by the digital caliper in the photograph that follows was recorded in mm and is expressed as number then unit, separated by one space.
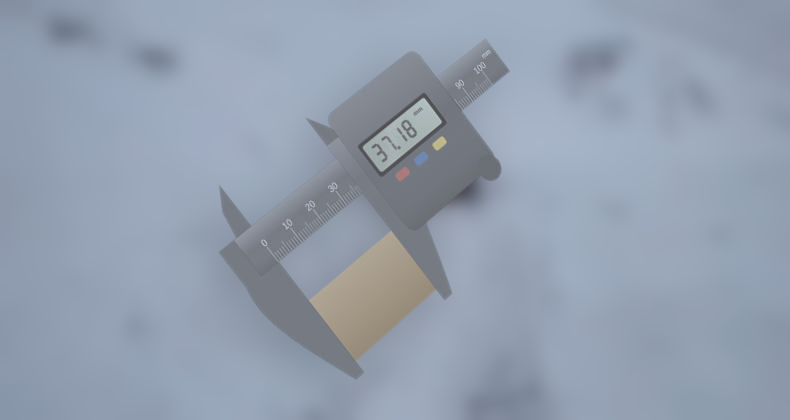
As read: 37.18 mm
